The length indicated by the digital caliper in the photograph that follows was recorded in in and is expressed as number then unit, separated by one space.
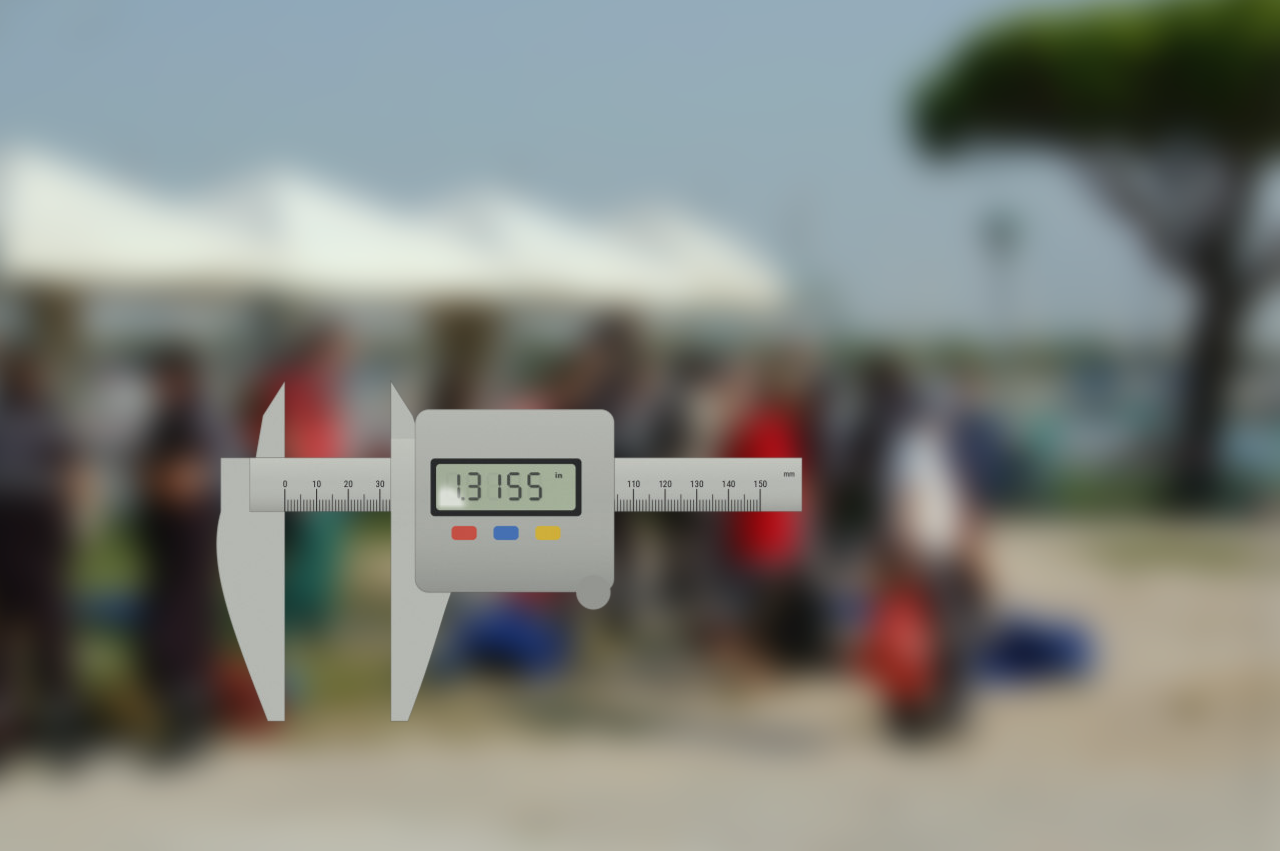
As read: 1.3155 in
